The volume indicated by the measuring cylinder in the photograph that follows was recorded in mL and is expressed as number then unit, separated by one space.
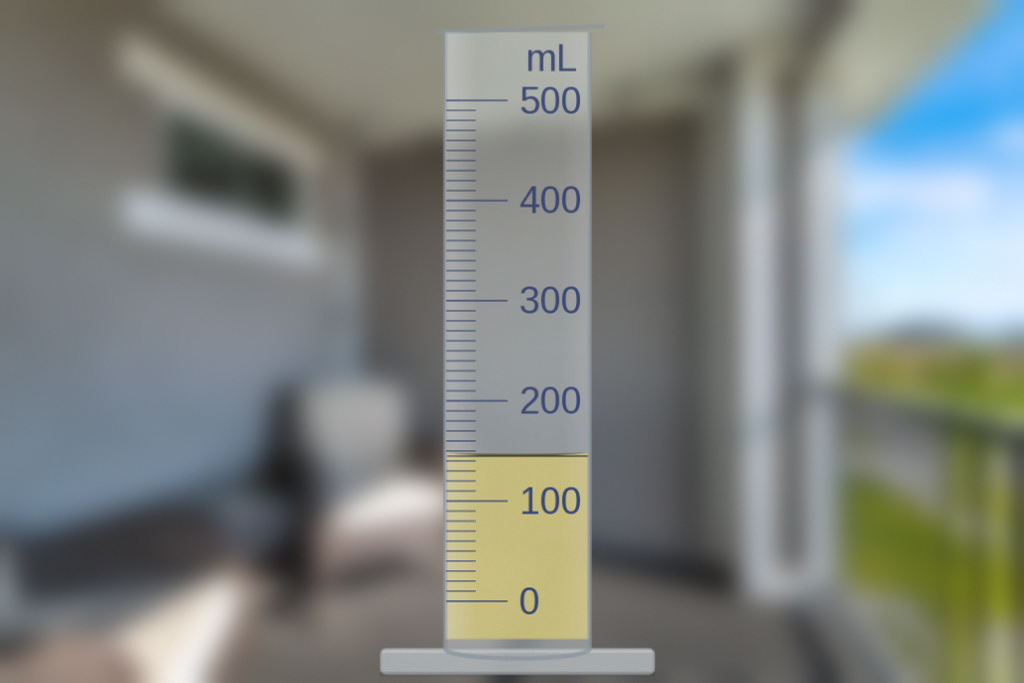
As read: 145 mL
